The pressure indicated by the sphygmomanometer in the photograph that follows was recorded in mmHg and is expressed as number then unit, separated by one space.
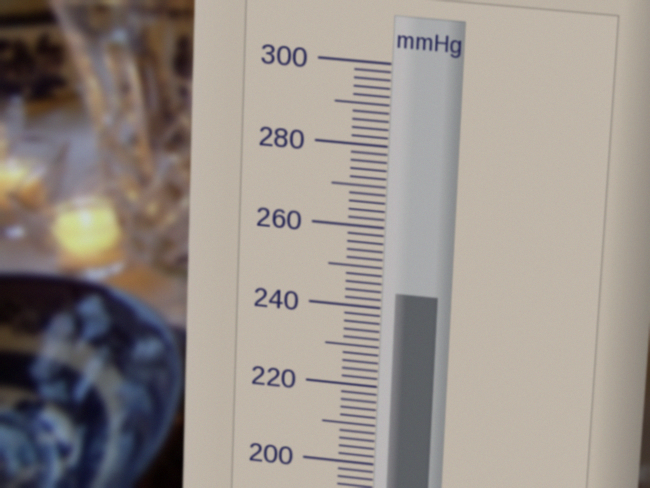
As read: 244 mmHg
